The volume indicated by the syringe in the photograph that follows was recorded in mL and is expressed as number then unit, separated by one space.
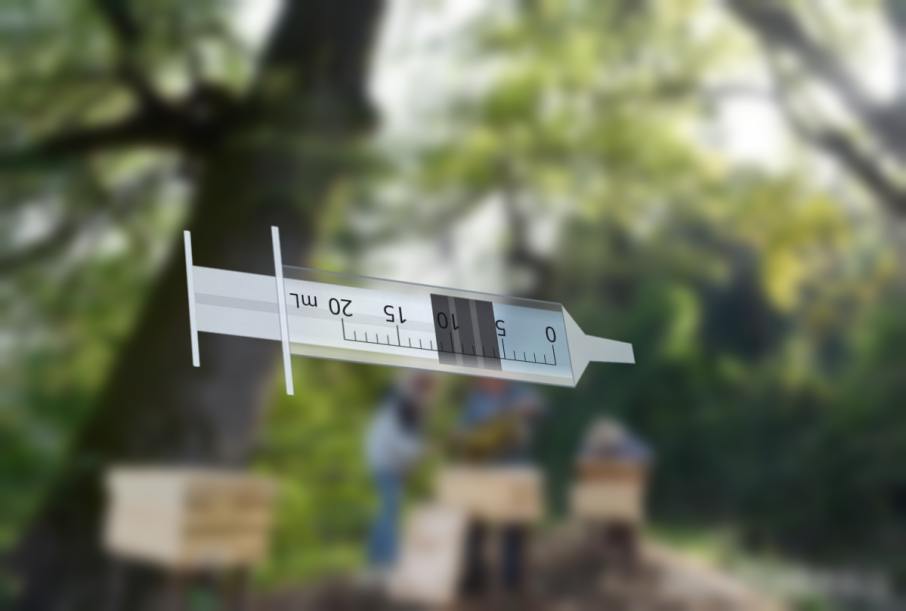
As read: 5.5 mL
